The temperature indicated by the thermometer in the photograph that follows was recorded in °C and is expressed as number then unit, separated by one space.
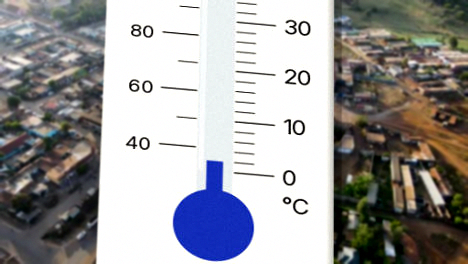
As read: 2 °C
